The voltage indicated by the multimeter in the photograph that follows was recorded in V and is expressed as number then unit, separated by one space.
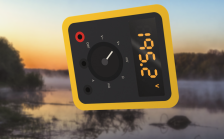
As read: 195.2 V
